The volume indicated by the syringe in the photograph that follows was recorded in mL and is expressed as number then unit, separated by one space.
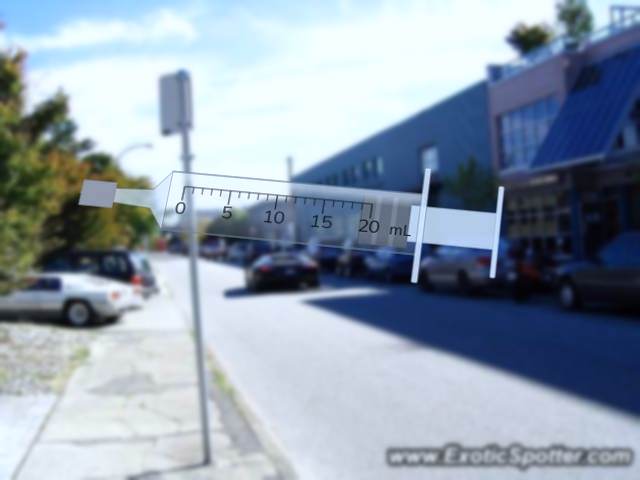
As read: 19 mL
